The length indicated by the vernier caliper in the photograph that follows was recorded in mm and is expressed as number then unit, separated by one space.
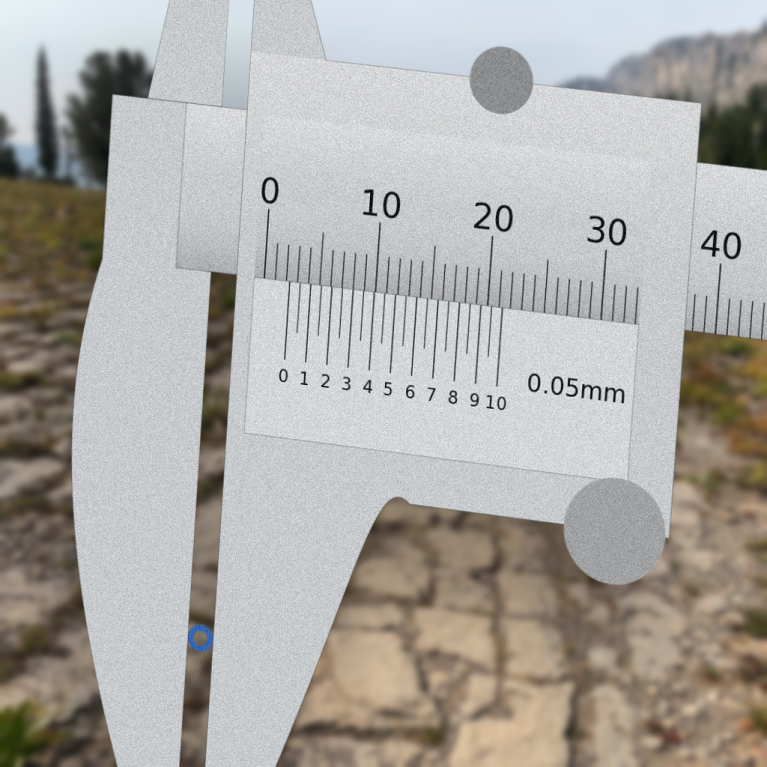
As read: 2.3 mm
